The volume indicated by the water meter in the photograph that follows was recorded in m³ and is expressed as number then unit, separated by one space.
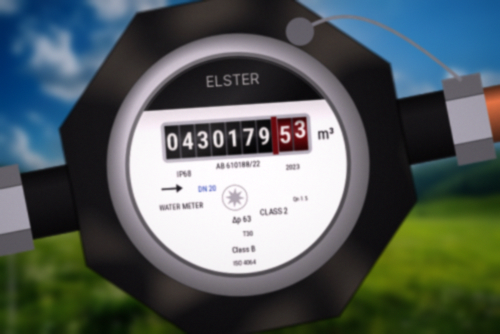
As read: 430179.53 m³
